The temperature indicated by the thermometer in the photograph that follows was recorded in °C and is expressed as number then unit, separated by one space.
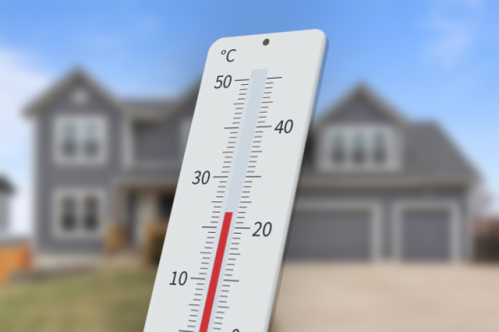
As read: 23 °C
